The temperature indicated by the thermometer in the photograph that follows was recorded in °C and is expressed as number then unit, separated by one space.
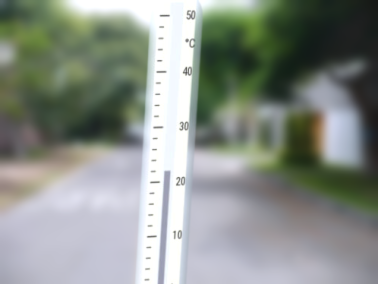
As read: 22 °C
